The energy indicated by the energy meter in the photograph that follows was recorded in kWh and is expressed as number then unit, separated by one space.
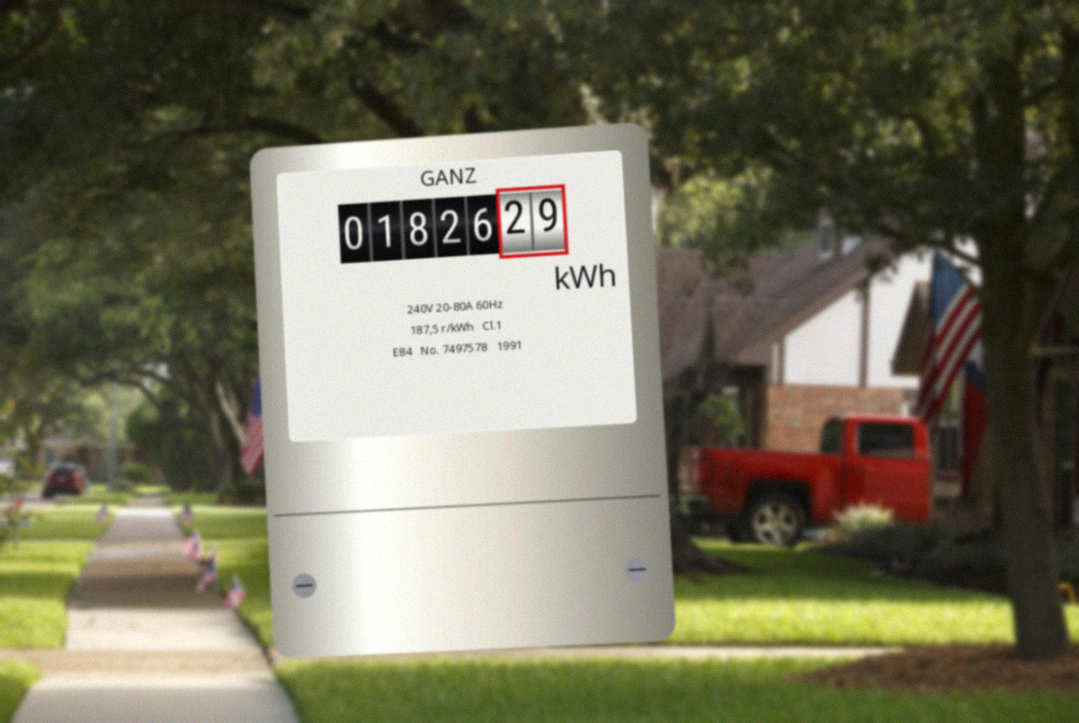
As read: 1826.29 kWh
